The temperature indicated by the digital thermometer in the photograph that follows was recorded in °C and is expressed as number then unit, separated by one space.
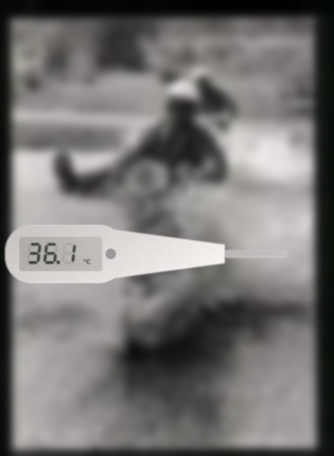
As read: 36.1 °C
